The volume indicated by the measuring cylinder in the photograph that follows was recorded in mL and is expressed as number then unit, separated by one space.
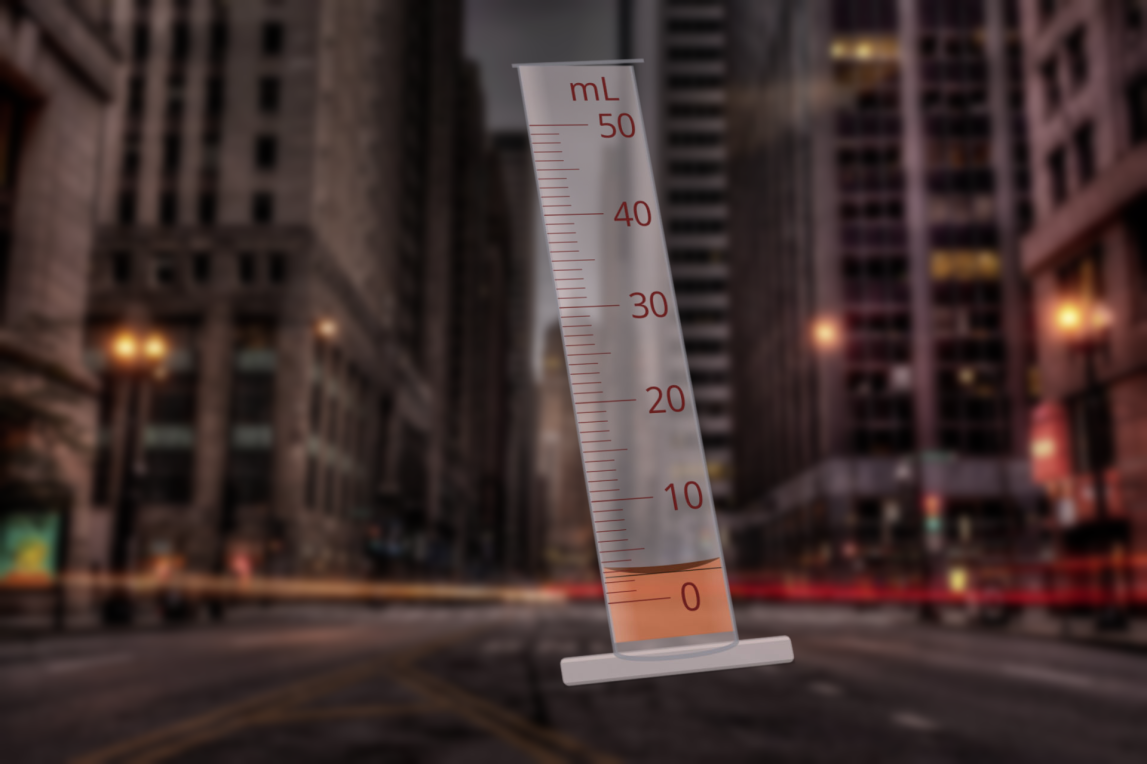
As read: 2.5 mL
